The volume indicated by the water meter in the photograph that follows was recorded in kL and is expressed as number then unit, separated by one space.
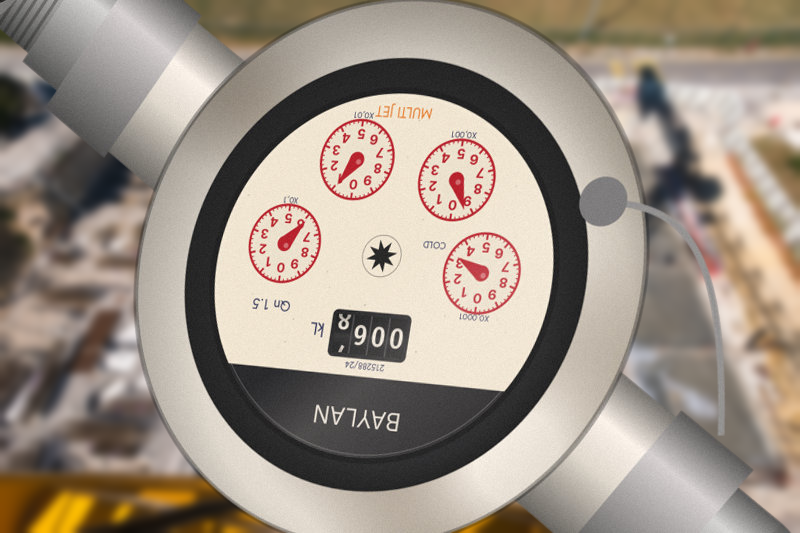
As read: 67.6093 kL
